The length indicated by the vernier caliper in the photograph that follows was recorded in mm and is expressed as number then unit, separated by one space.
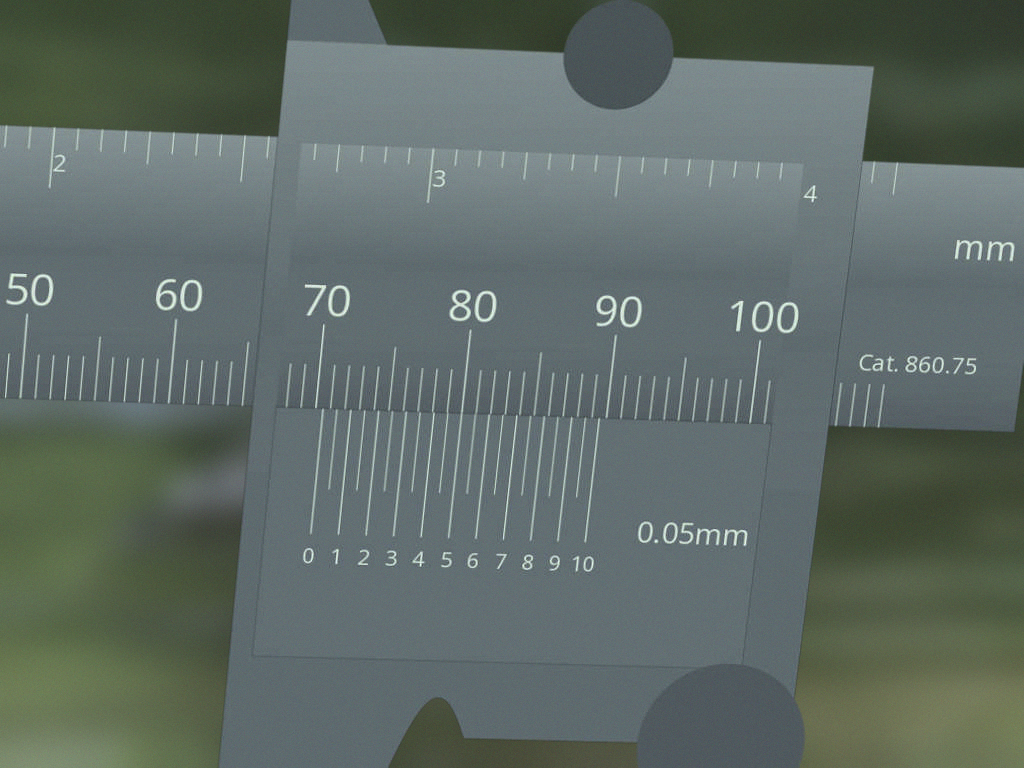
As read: 70.5 mm
